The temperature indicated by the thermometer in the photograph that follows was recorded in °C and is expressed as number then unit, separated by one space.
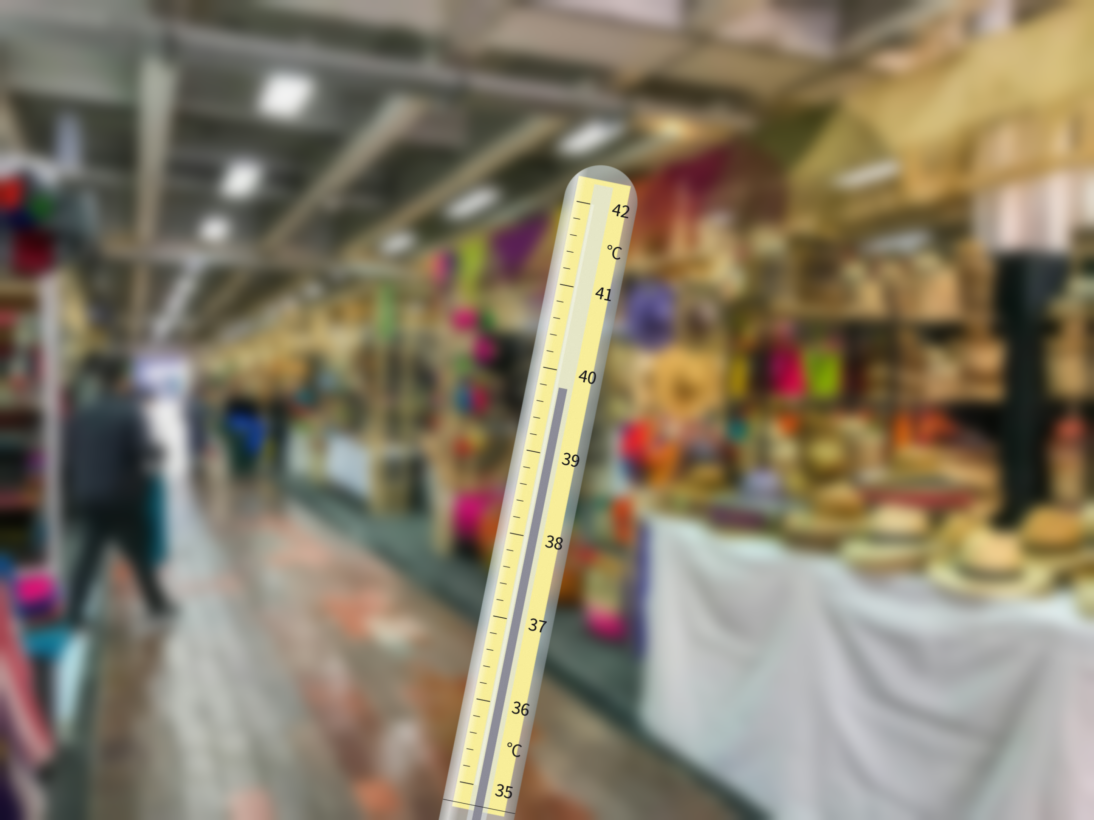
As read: 39.8 °C
